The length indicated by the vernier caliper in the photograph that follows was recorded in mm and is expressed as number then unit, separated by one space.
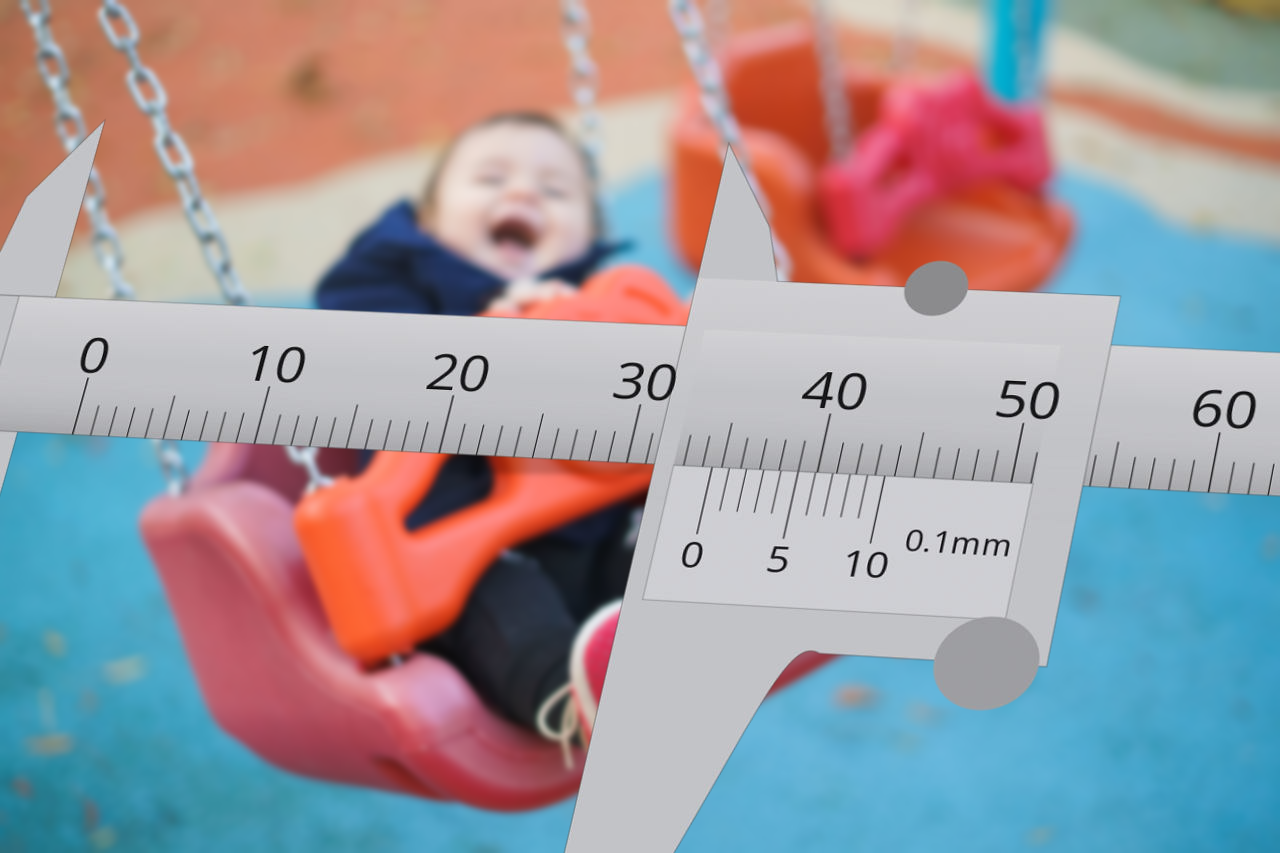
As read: 34.5 mm
